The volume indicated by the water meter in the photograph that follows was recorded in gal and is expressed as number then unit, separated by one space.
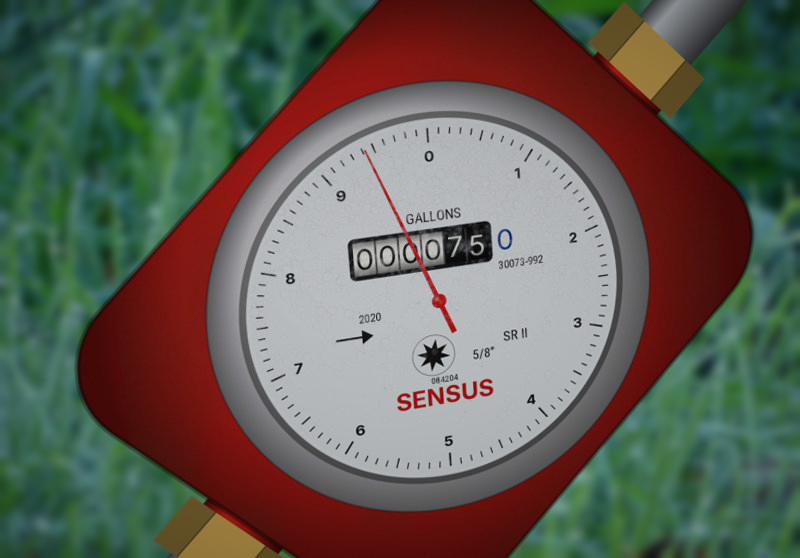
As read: 749.4 gal
